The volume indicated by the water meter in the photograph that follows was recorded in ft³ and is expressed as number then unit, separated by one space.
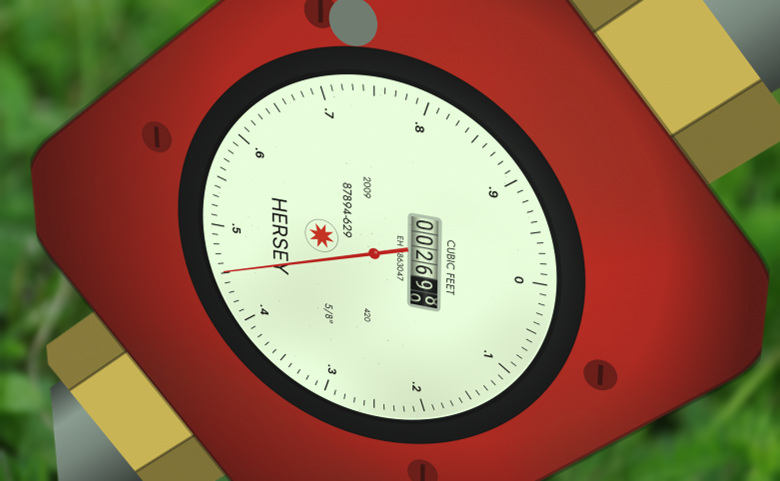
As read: 2698.45 ft³
